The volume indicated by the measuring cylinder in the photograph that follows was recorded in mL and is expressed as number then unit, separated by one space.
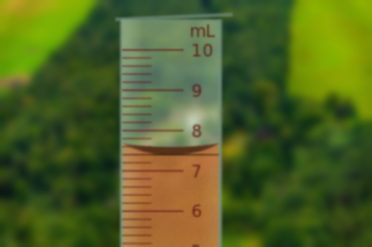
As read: 7.4 mL
